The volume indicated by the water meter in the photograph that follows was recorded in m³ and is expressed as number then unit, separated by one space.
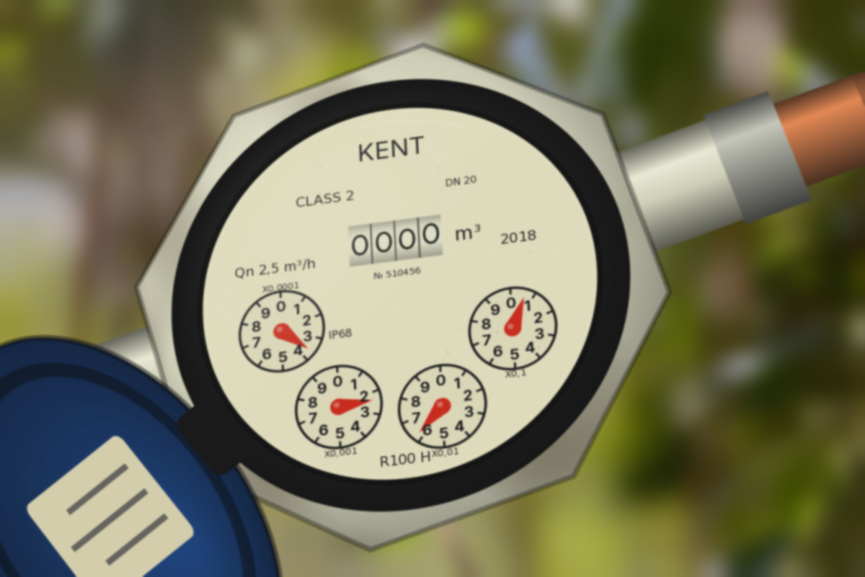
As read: 0.0623 m³
